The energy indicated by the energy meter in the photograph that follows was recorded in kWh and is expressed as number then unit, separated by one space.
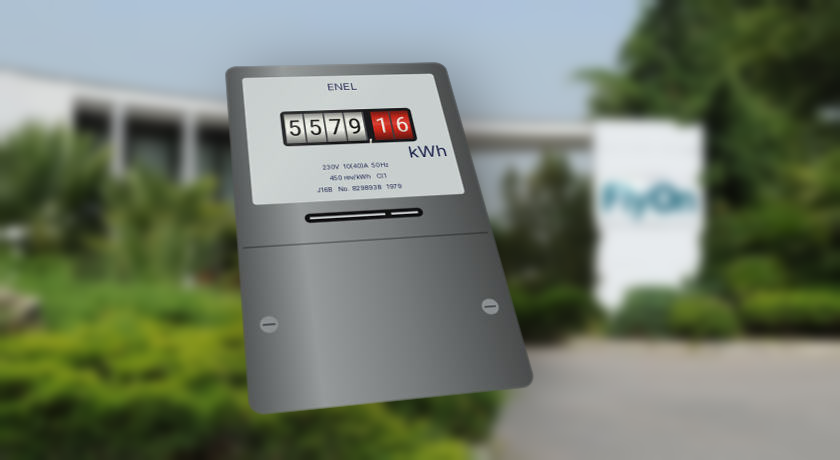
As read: 5579.16 kWh
